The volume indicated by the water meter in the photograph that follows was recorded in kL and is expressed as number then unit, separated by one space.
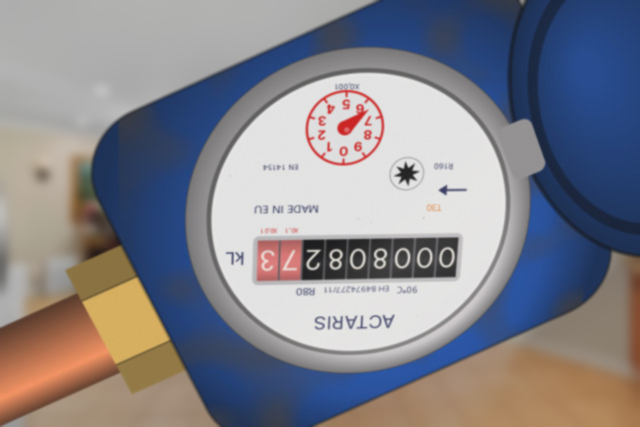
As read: 8082.736 kL
